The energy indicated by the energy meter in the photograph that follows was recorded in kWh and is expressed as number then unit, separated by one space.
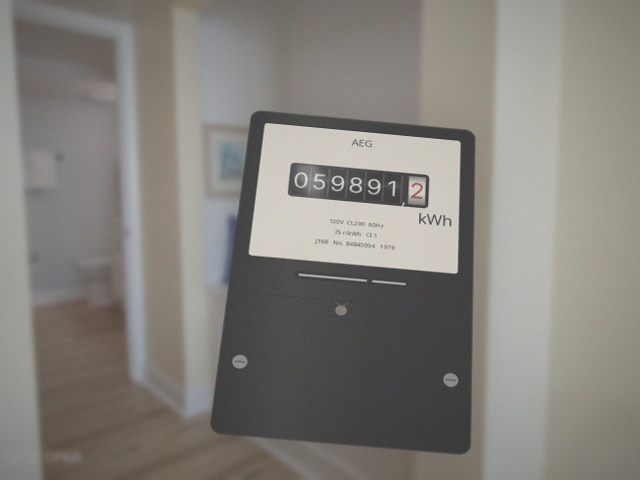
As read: 59891.2 kWh
